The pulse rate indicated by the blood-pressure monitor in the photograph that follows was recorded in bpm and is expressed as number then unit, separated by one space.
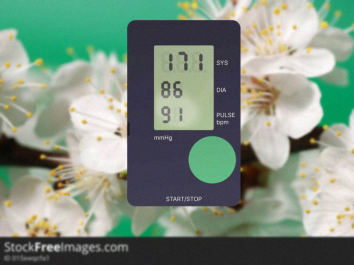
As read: 91 bpm
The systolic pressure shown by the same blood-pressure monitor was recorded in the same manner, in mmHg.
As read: 171 mmHg
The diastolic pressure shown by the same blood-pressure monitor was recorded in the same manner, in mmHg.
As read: 86 mmHg
